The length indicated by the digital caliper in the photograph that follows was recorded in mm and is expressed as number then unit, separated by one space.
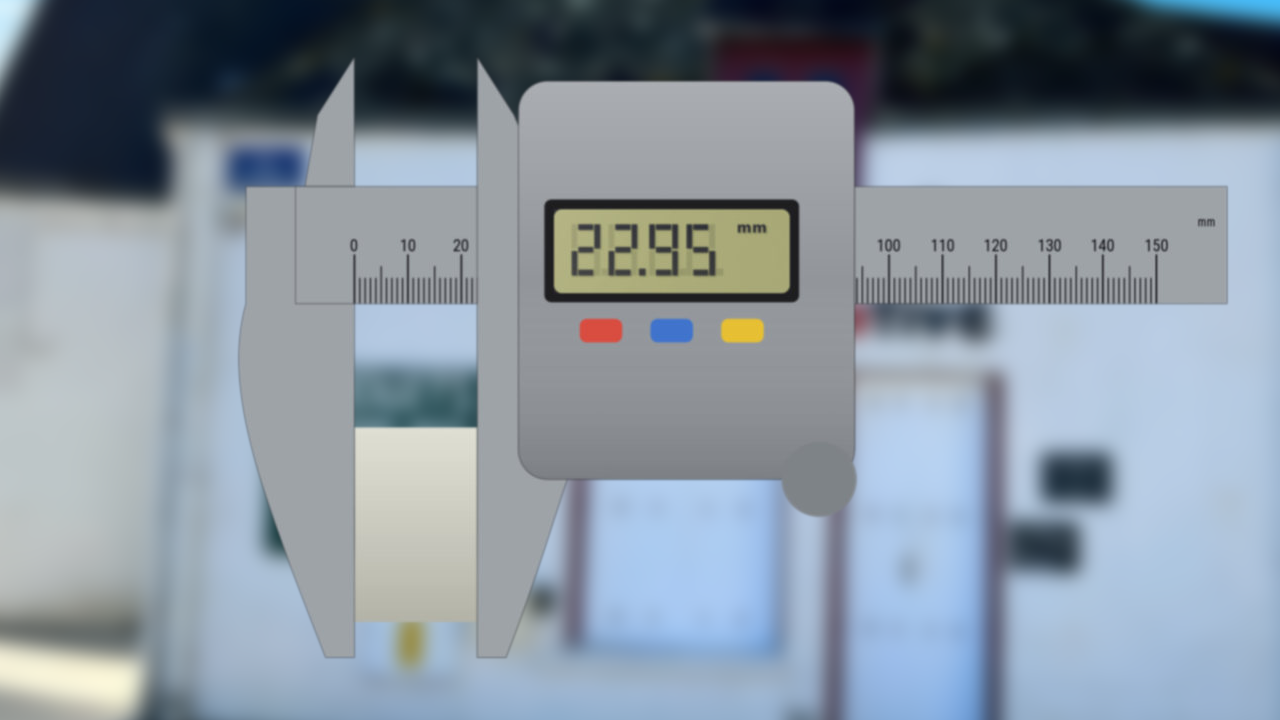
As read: 22.95 mm
